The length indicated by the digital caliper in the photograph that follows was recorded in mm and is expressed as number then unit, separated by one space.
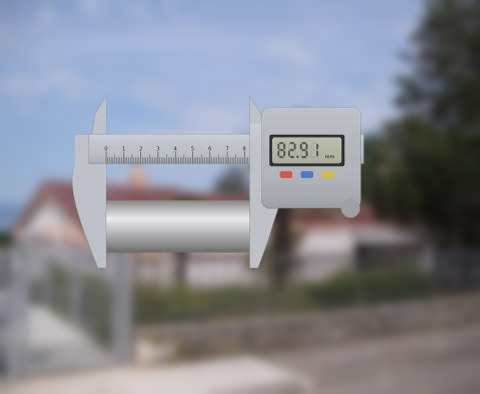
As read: 82.91 mm
